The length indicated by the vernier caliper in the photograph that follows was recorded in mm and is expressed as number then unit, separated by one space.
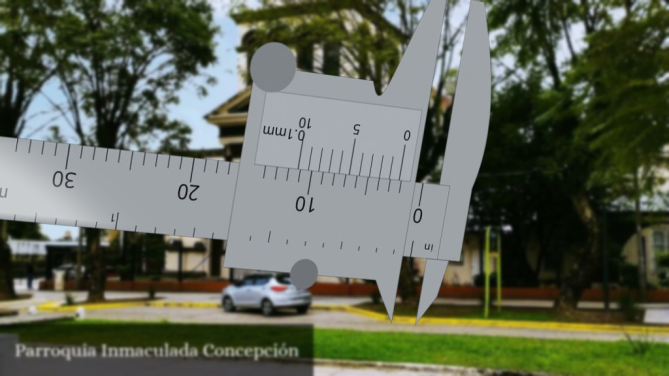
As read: 2.2 mm
